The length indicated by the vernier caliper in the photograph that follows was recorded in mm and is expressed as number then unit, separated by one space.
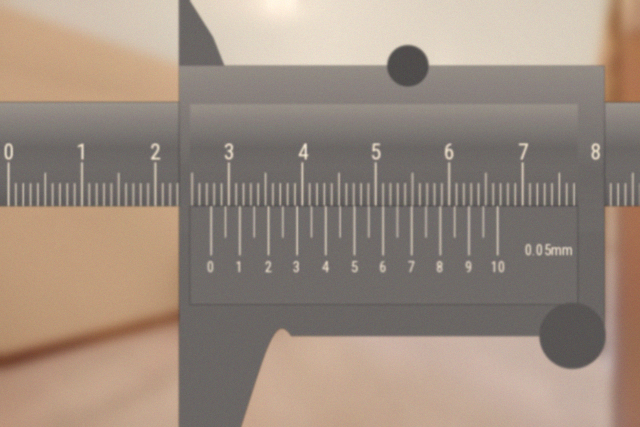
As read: 27.6 mm
